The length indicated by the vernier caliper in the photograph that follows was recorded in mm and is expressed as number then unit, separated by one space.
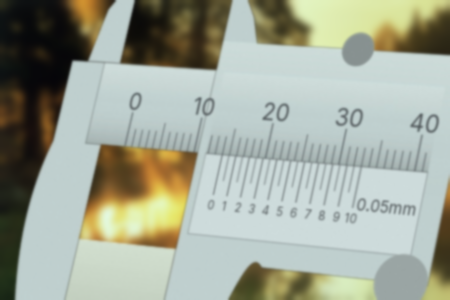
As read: 14.0 mm
